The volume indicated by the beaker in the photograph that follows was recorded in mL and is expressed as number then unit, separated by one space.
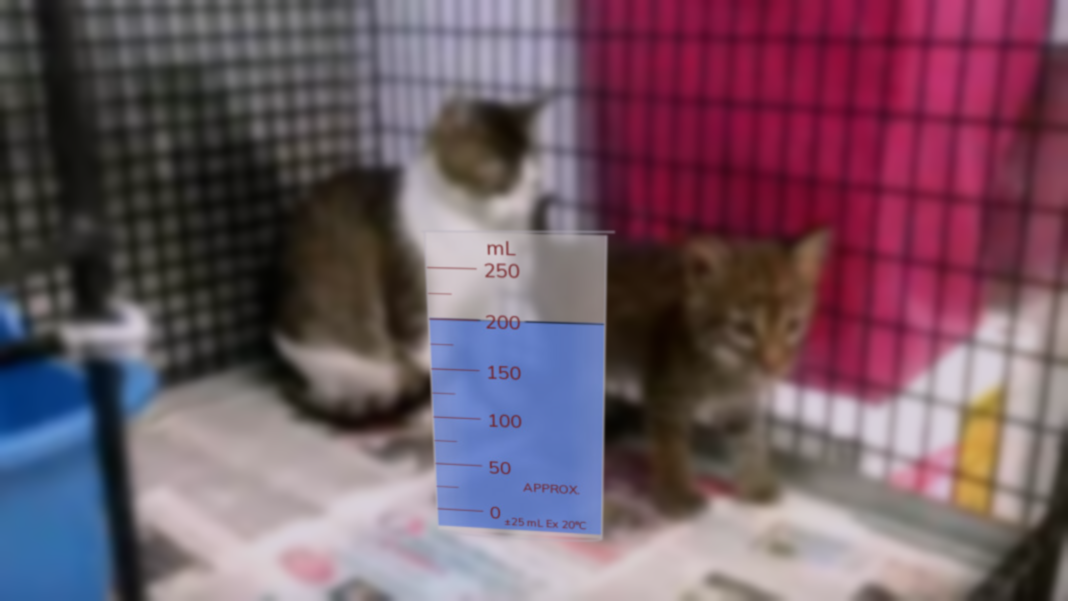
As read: 200 mL
